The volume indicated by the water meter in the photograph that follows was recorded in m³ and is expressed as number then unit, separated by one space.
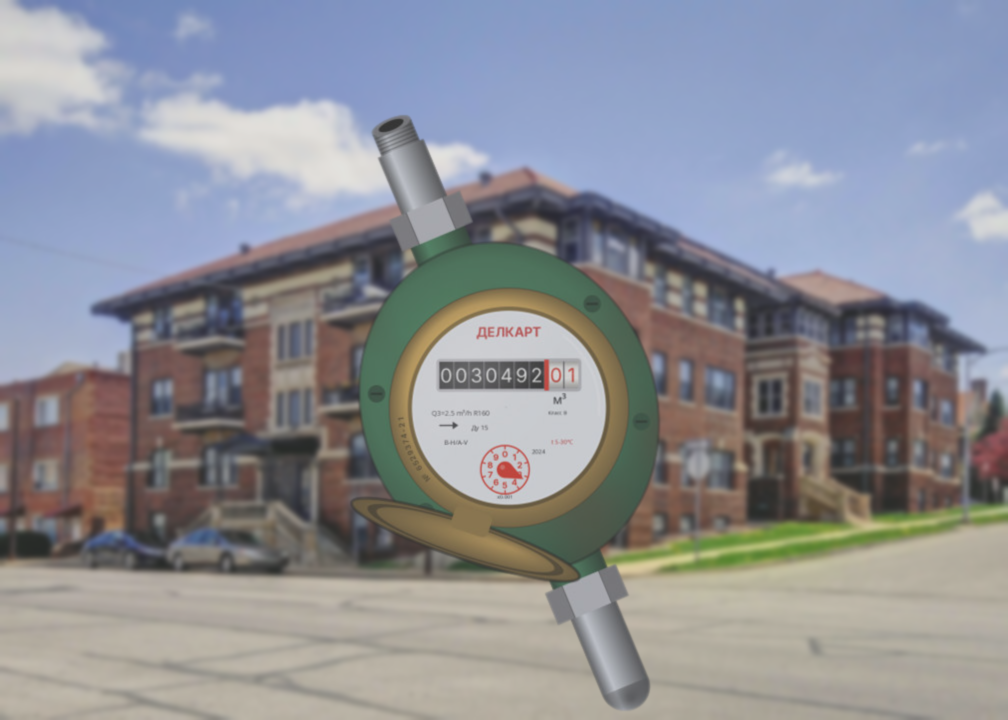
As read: 30492.013 m³
